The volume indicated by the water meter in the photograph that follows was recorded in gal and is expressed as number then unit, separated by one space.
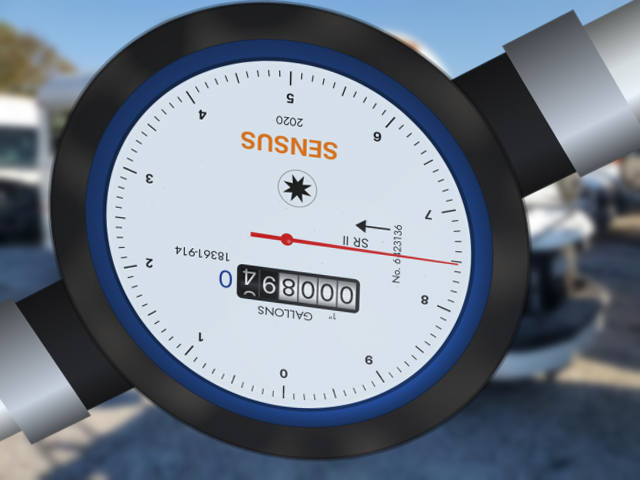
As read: 8937.5 gal
